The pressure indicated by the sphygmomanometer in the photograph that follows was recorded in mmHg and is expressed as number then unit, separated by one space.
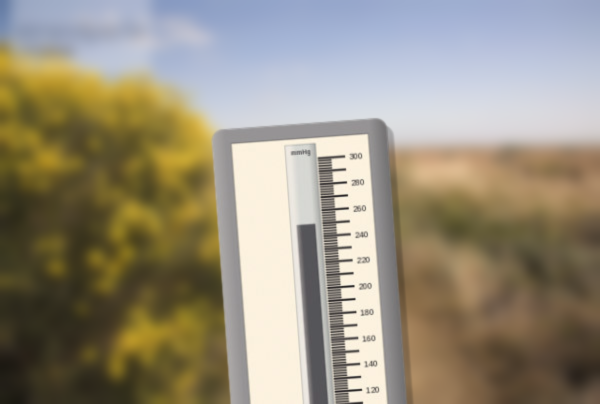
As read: 250 mmHg
